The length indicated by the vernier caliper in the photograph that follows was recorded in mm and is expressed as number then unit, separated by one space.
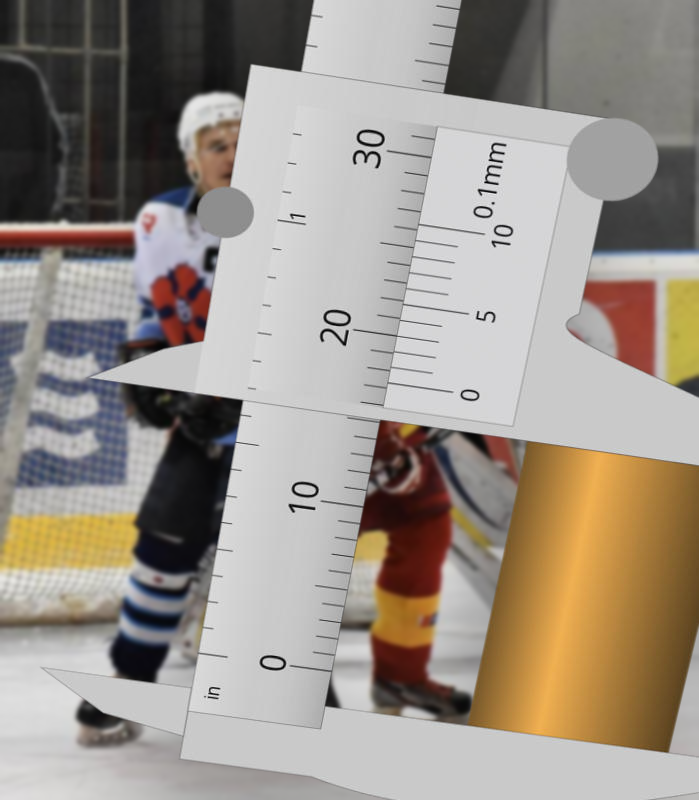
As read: 17.3 mm
